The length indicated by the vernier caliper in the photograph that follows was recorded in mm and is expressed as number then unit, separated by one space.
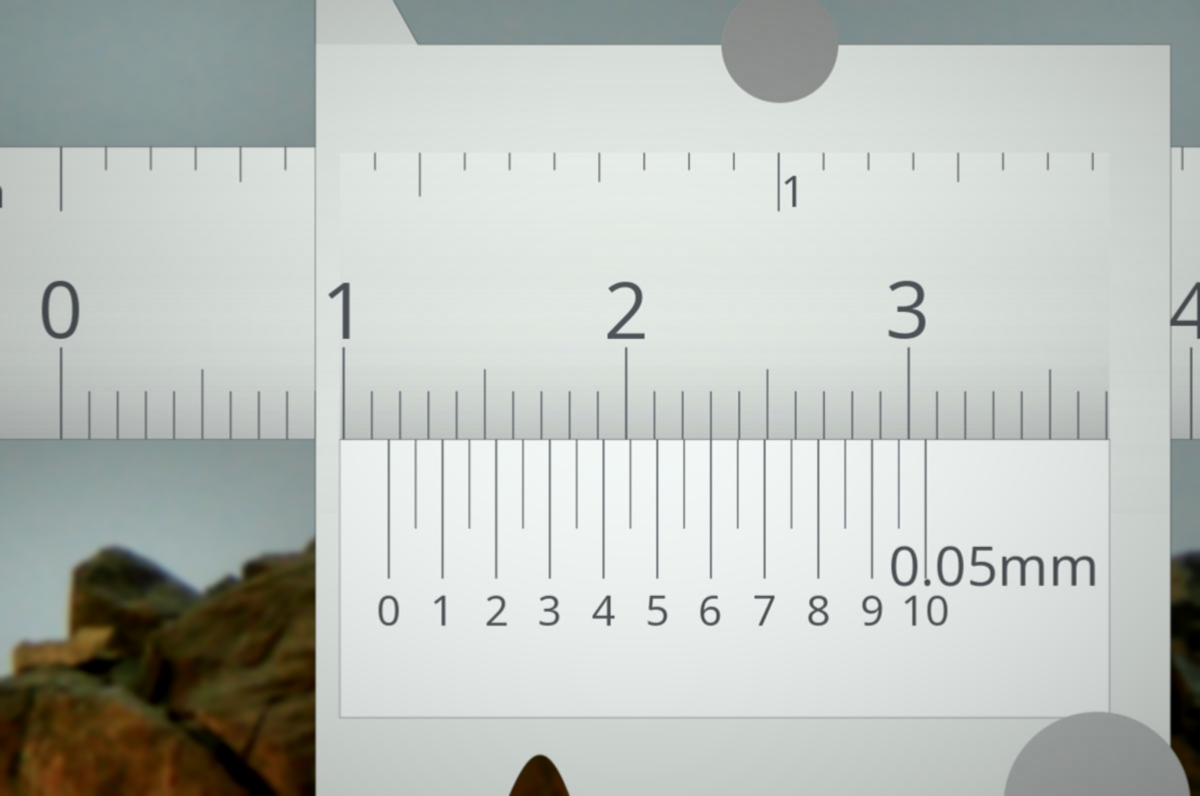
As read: 11.60 mm
